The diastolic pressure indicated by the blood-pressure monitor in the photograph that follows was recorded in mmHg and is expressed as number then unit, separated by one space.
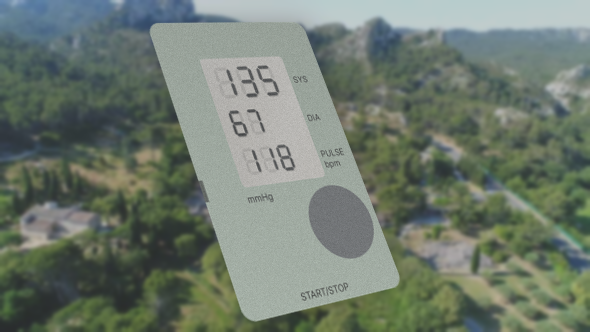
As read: 67 mmHg
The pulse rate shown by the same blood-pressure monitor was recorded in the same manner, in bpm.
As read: 118 bpm
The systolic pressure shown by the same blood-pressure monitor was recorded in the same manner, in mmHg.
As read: 135 mmHg
